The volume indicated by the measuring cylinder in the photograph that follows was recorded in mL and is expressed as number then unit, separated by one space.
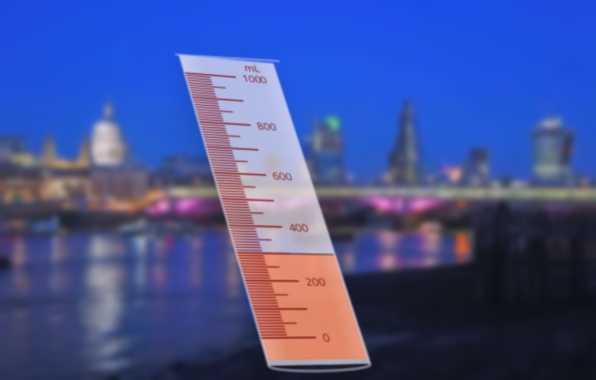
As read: 300 mL
